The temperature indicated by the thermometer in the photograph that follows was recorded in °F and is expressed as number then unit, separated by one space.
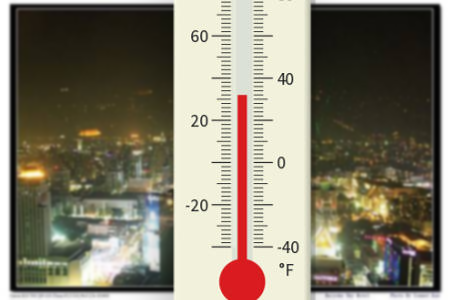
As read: 32 °F
